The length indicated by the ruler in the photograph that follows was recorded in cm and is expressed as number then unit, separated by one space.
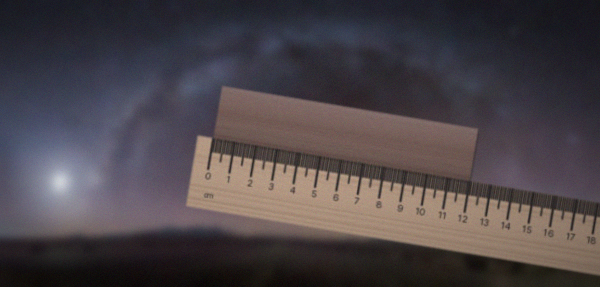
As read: 12 cm
